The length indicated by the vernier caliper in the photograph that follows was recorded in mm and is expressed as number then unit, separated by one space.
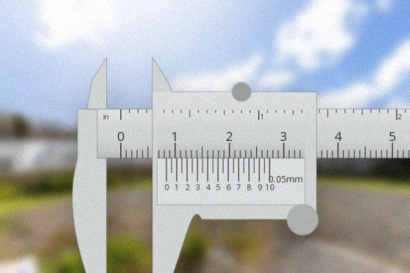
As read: 8.4 mm
